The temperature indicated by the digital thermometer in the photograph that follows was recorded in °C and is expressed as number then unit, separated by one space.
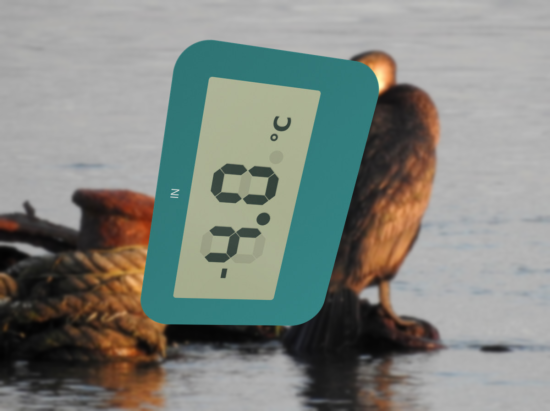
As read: -4.0 °C
